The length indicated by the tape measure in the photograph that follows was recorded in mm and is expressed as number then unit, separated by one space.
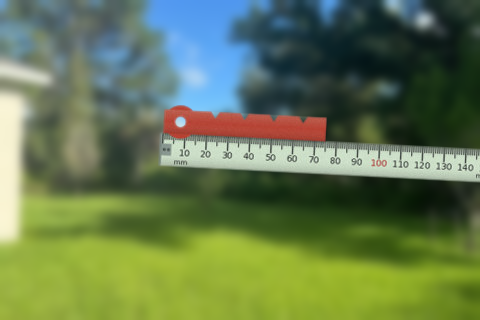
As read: 75 mm
